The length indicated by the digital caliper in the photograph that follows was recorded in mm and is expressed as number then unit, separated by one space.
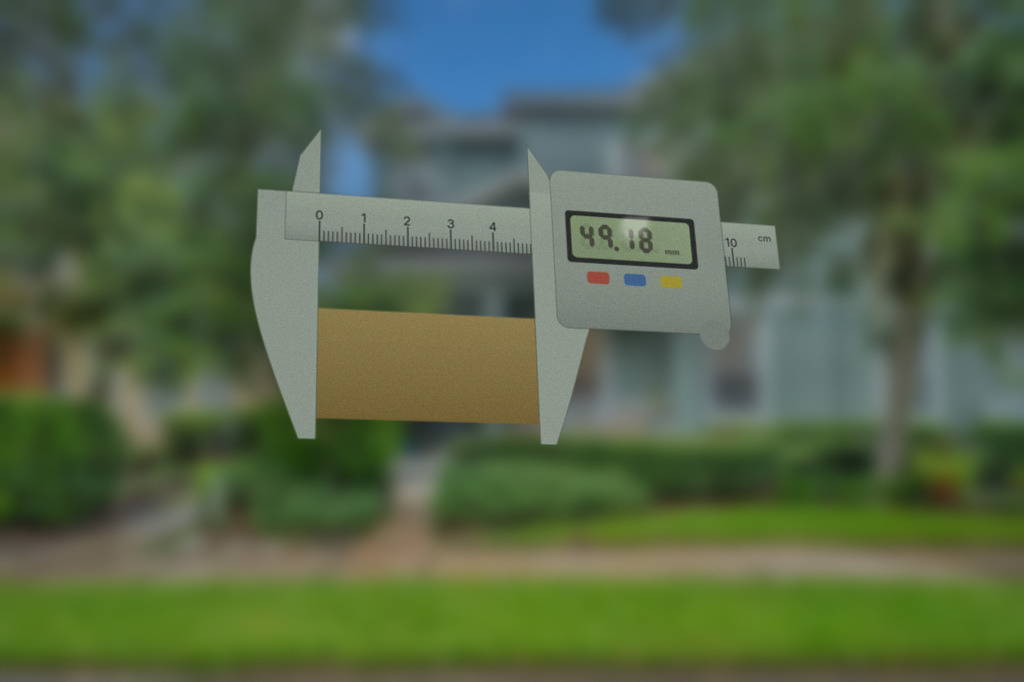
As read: 49.18 mm
